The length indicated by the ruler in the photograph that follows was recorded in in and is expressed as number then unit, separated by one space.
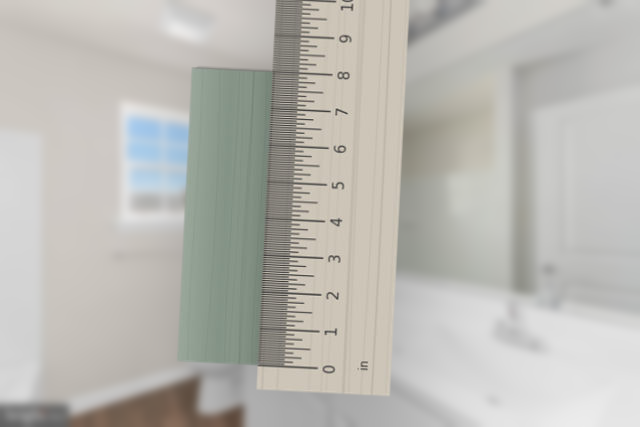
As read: 8 in
